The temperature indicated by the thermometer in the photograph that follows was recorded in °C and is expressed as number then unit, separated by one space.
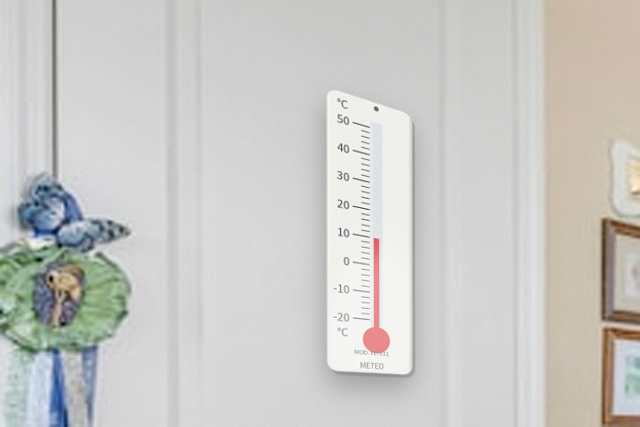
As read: 10 °C
